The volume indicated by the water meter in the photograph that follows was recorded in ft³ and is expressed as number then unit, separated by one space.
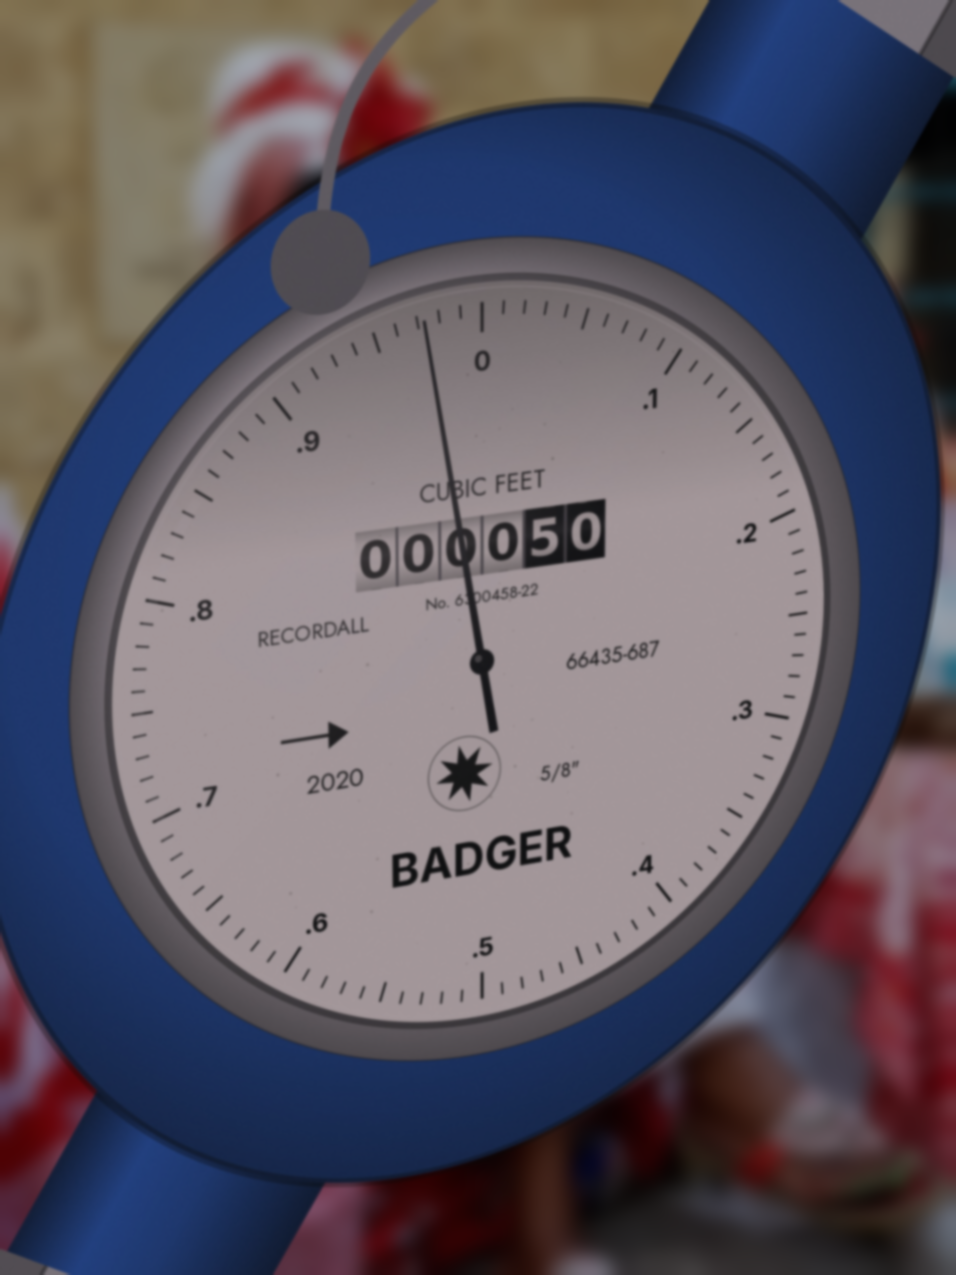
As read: 49.97 ft³
